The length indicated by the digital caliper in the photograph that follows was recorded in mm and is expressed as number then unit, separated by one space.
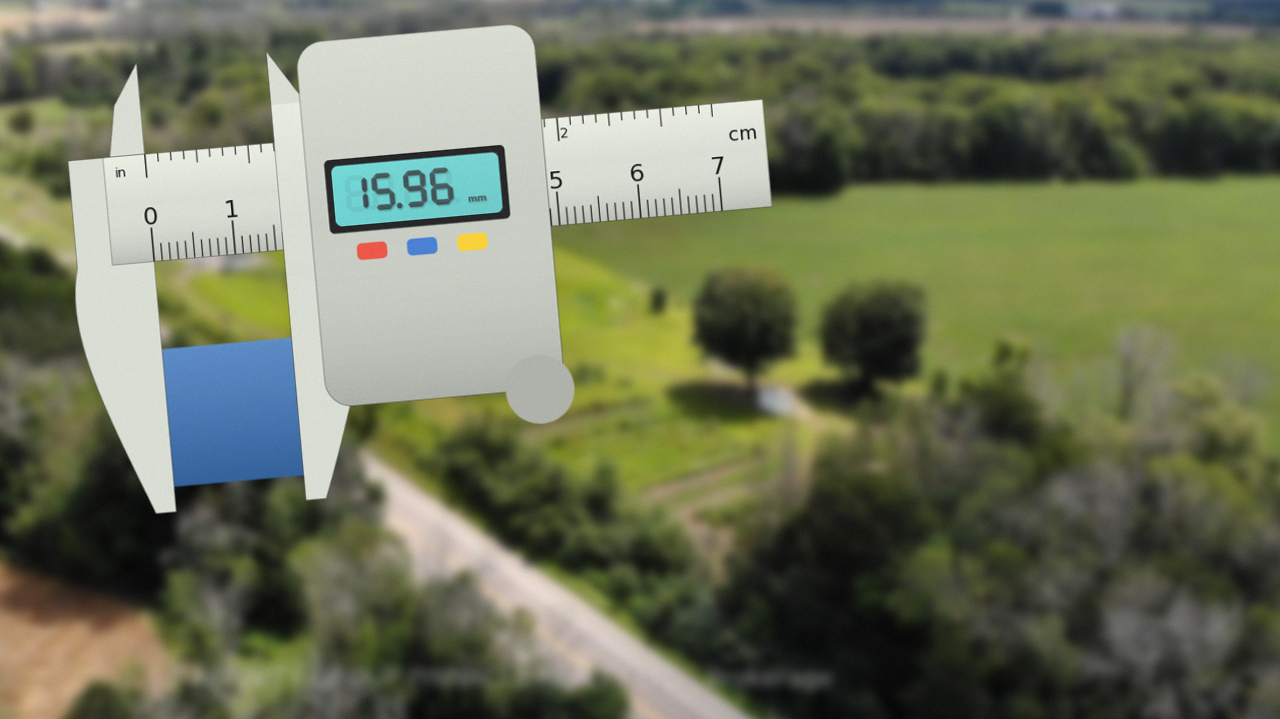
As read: 15.96 mm
